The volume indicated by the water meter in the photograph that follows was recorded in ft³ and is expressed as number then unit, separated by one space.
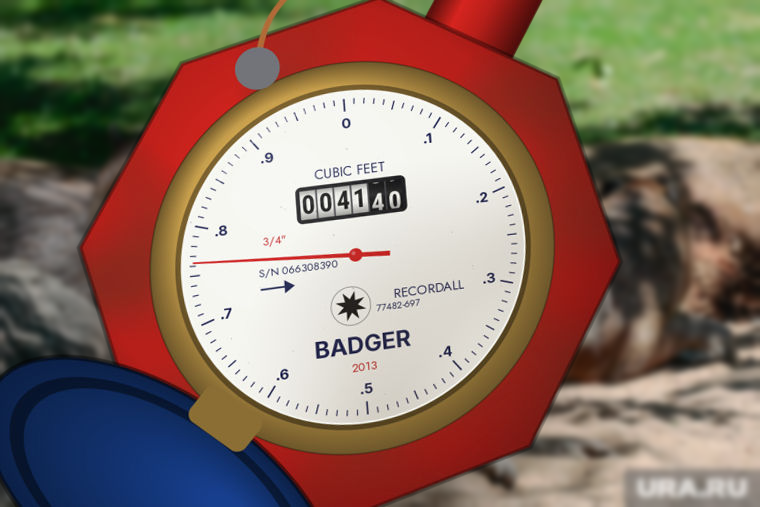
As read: 4139.76 ft³
